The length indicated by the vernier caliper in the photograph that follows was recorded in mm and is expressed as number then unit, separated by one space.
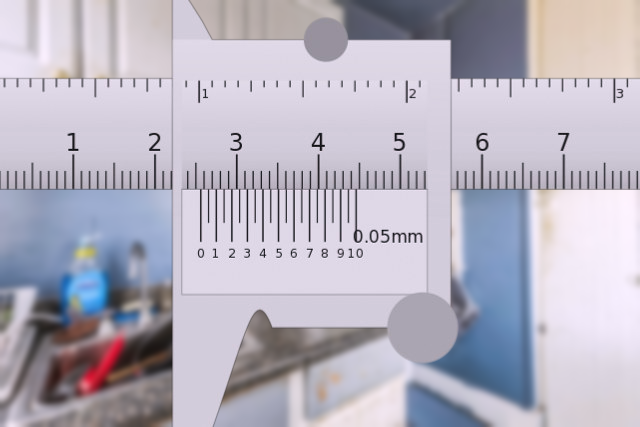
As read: 25.6 mm
